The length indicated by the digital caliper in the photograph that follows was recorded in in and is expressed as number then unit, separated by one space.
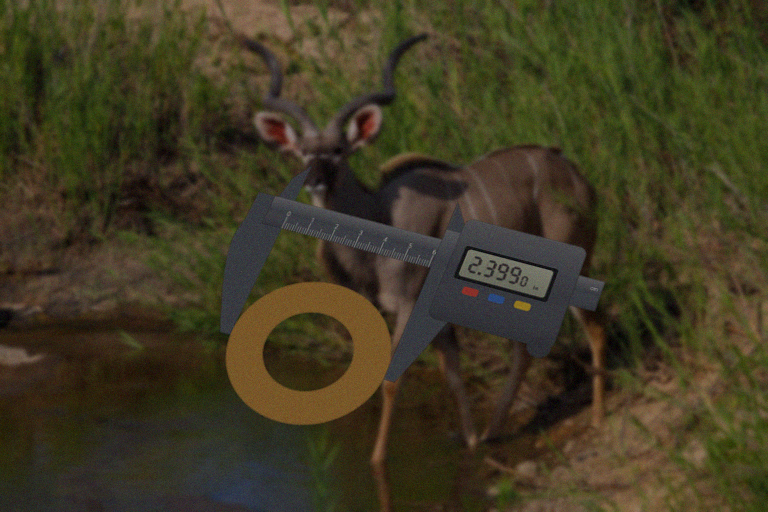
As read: 2.3990 in
